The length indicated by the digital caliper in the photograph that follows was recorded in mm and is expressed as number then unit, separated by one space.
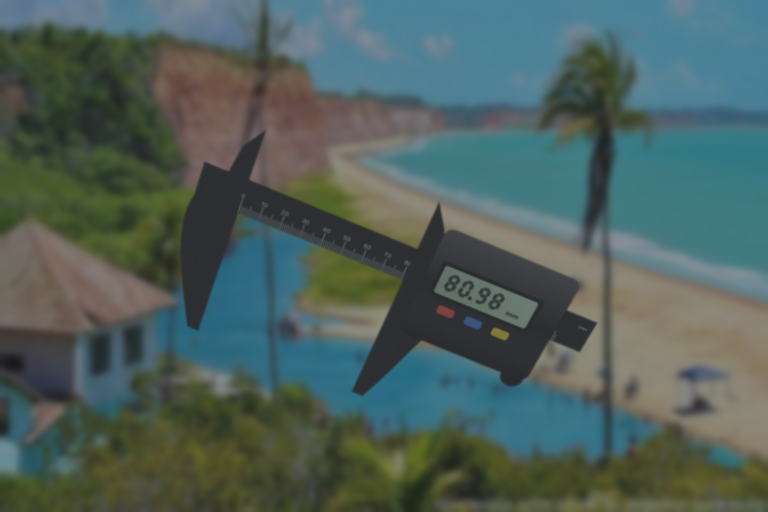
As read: 80.98 mm
